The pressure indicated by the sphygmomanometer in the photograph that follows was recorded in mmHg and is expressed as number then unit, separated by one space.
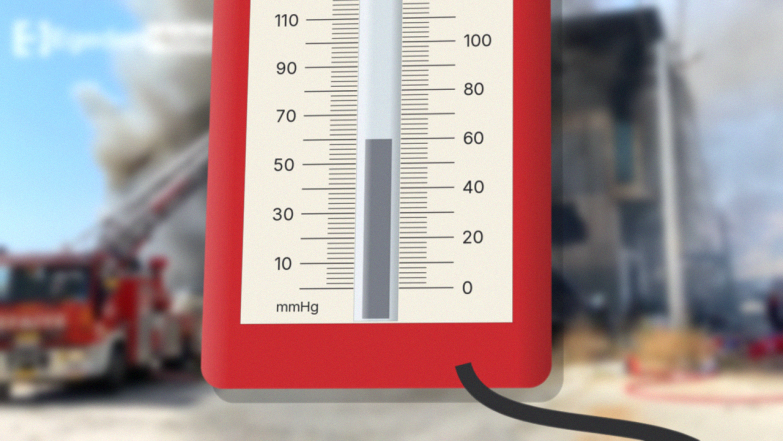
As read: 60 mmHg
